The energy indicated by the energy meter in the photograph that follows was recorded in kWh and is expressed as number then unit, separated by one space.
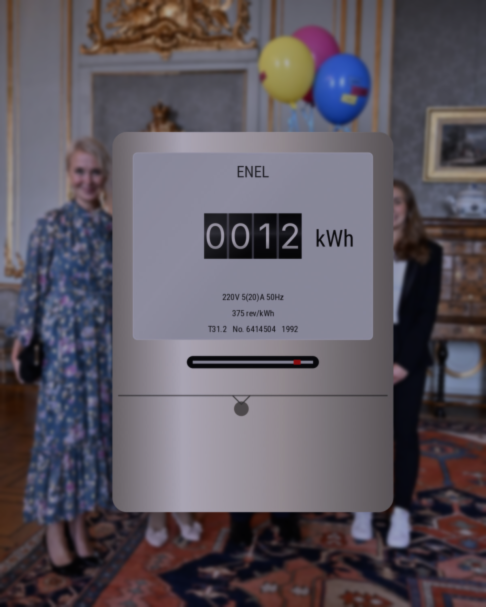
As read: 12 kWh
